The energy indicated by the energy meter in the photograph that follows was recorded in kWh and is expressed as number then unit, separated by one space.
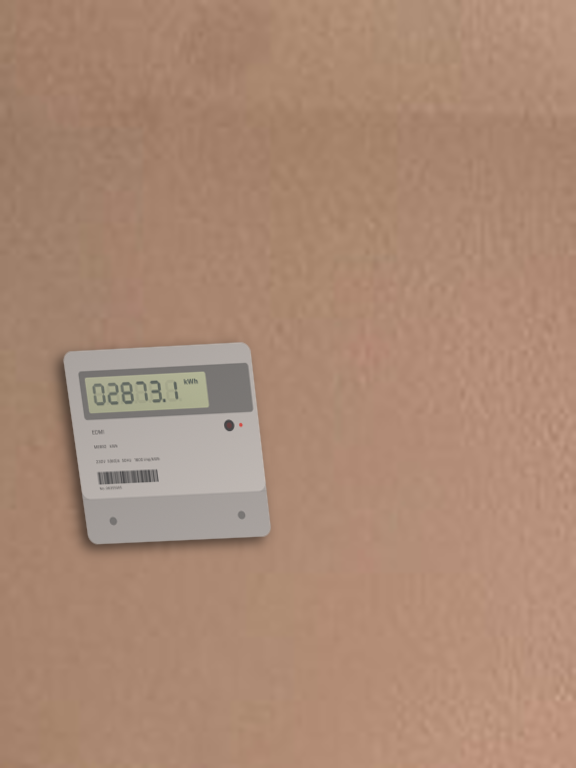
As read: 2873.1 kWh
